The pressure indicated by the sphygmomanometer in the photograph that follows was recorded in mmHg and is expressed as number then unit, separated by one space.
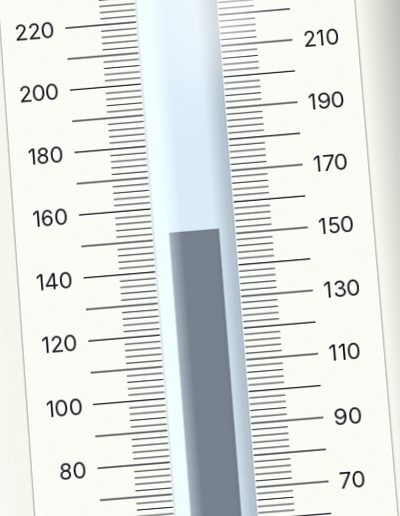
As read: 152 mmHg
